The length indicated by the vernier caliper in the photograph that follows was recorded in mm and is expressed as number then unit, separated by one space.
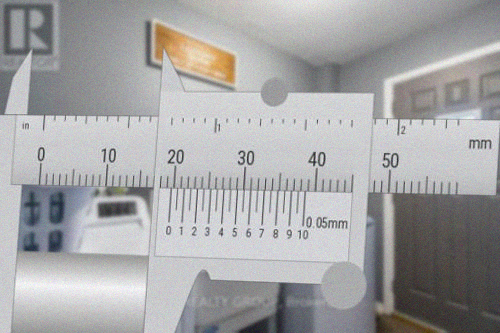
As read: 19.6 mm
